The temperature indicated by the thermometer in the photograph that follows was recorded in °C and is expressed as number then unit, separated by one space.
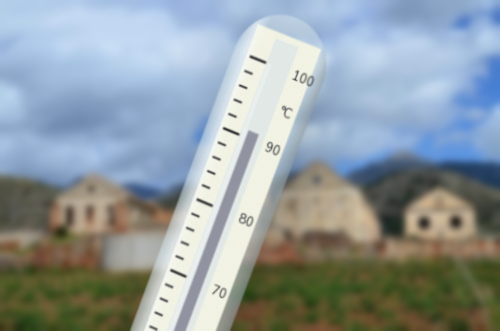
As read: 91 °C
